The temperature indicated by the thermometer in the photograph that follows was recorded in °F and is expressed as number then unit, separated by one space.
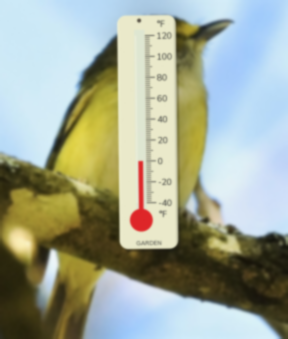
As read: 0 °F
